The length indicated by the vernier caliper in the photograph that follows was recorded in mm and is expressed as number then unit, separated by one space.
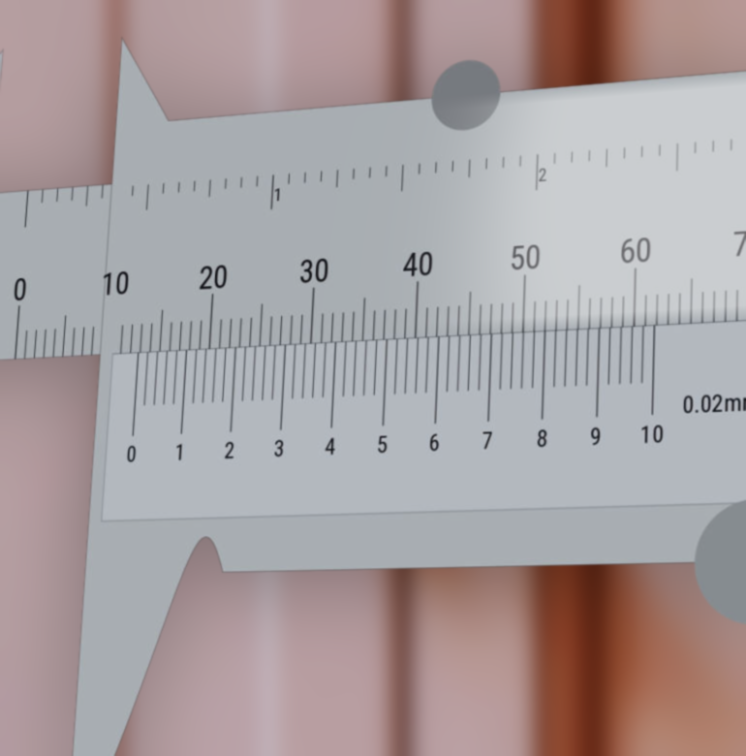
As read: 12.8 mm
